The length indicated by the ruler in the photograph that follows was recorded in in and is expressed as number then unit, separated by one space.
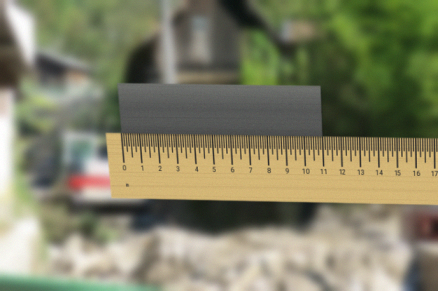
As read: 11 in
